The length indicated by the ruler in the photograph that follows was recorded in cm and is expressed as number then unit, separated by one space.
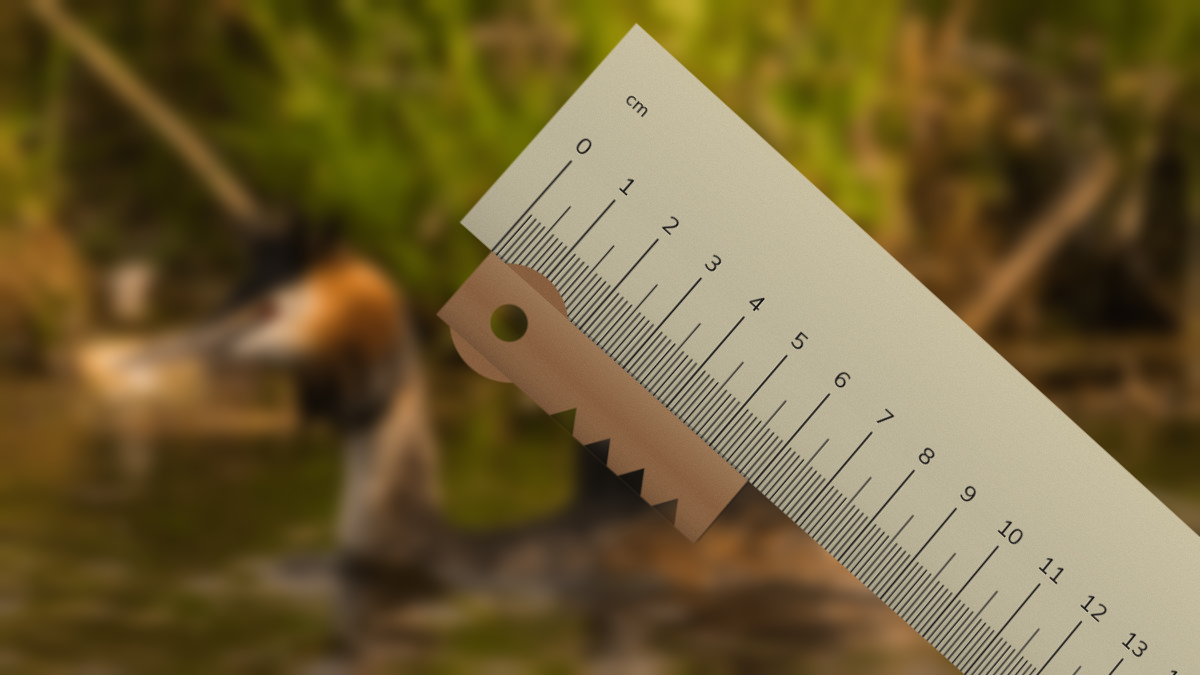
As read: 5.9 cm
